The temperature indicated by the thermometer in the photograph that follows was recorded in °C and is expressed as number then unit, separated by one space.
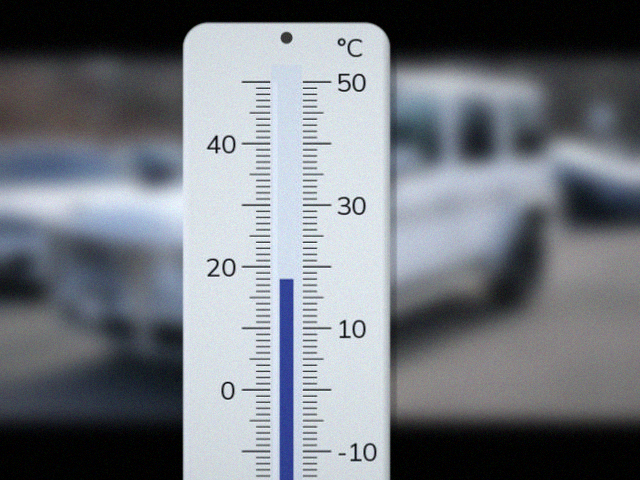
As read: 18 °C
